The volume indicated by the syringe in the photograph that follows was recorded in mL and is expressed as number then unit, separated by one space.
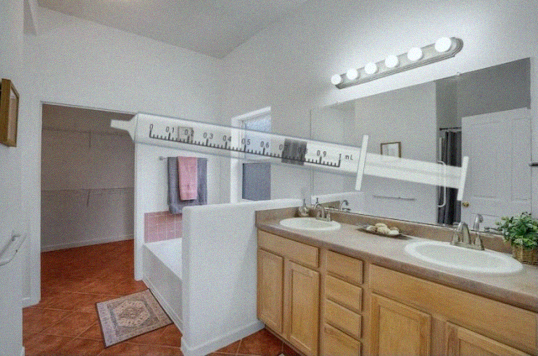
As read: 0.7 mL
